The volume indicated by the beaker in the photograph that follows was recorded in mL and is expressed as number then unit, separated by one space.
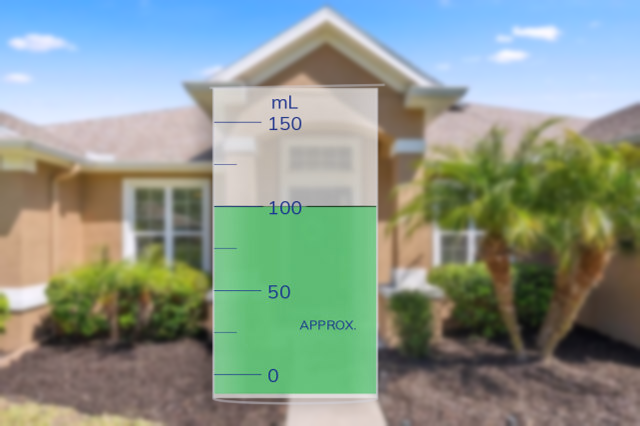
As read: 100 mL
